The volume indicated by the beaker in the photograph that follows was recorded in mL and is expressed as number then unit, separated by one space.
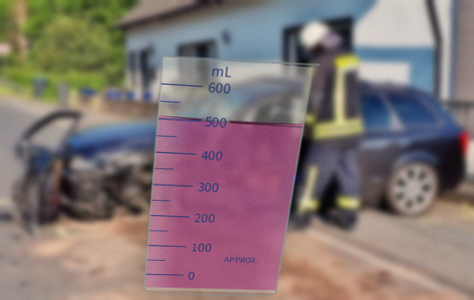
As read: 500 mL
